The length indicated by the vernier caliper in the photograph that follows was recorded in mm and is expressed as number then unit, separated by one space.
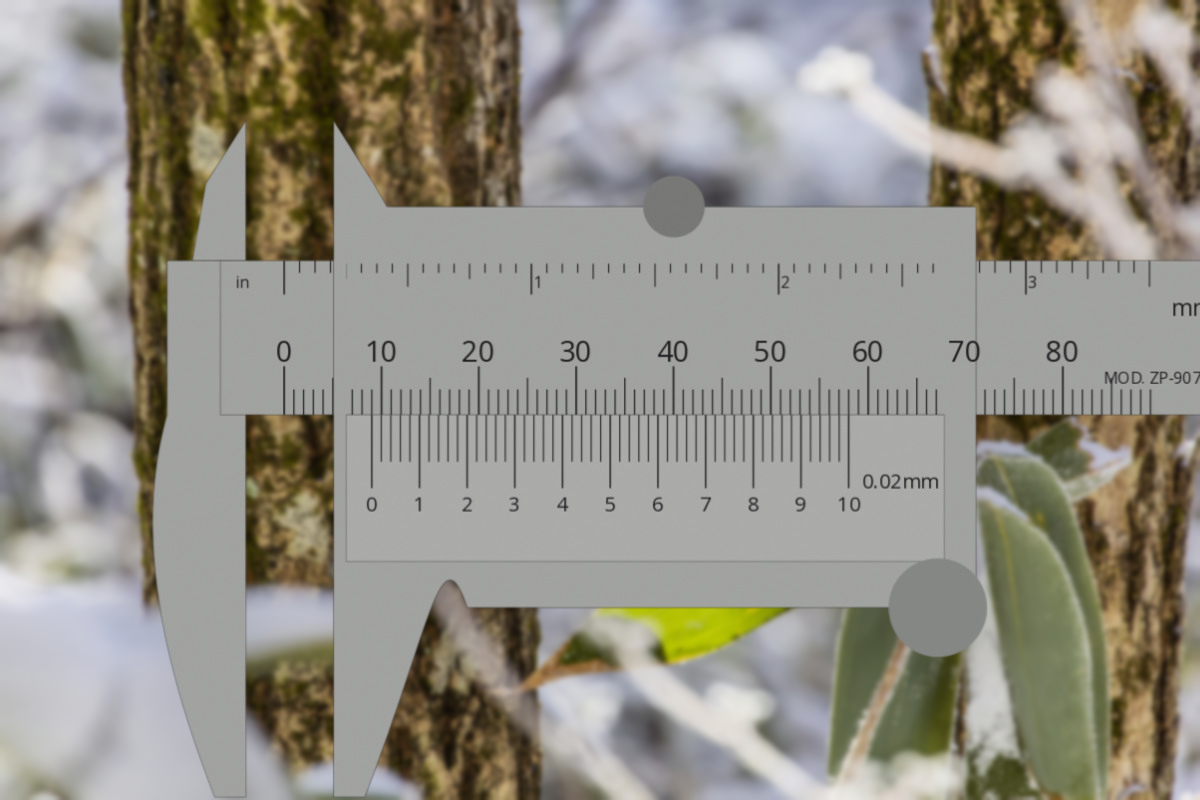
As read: 9.0 mm
